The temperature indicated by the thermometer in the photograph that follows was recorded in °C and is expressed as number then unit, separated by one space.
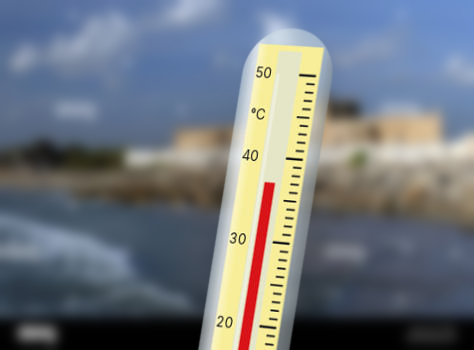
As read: 37 °C
